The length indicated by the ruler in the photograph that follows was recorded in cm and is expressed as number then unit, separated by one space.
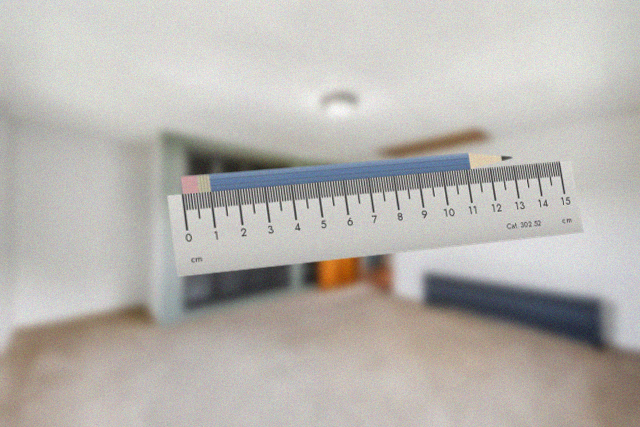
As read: 13 cm
